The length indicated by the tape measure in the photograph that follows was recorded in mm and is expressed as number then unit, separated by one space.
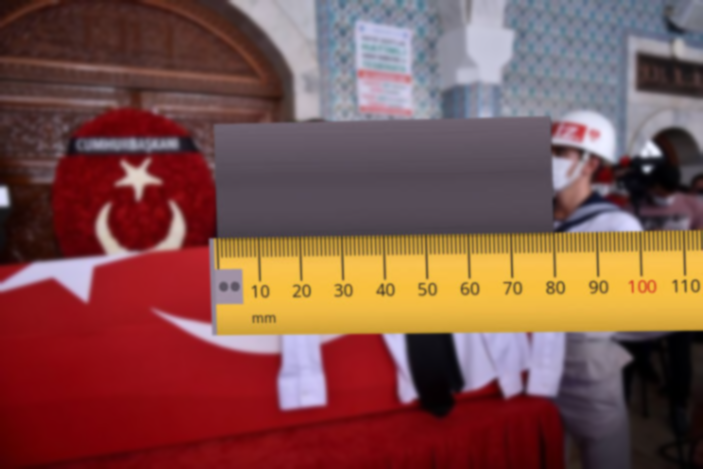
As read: 80 mm
